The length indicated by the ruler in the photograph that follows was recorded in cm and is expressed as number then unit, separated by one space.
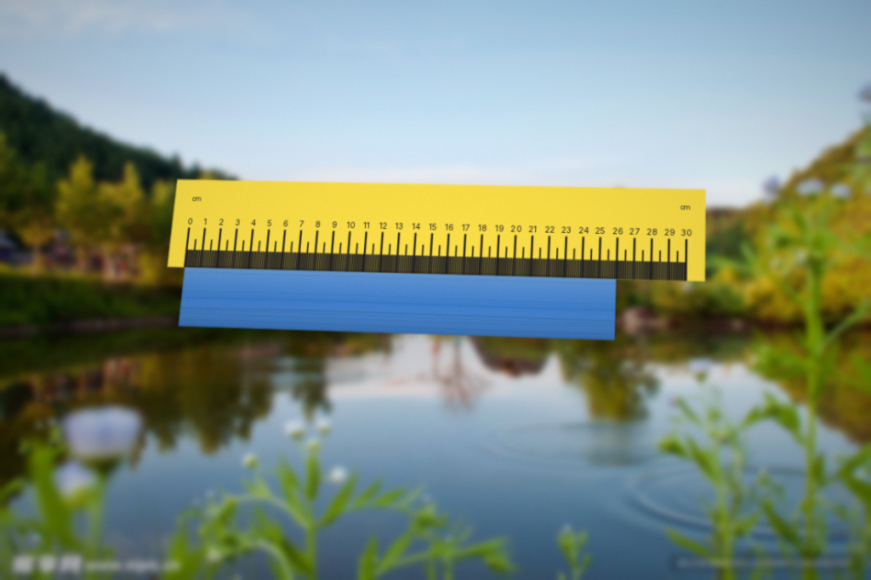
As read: 26 cm
